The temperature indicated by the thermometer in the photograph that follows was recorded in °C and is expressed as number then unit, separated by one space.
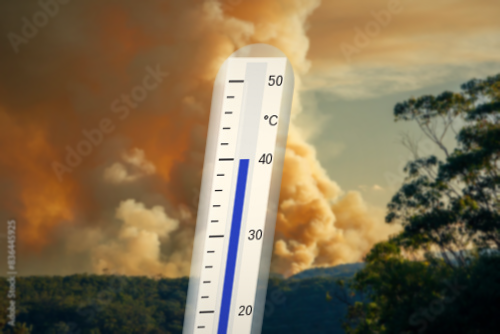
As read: 40 °C
